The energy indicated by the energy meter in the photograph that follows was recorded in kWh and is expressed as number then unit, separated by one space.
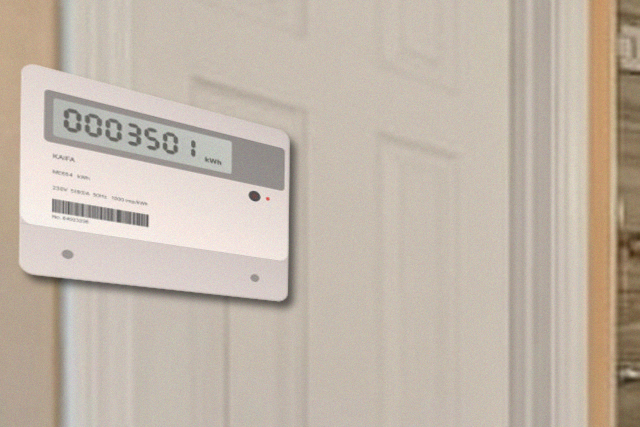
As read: 3501 kWh
